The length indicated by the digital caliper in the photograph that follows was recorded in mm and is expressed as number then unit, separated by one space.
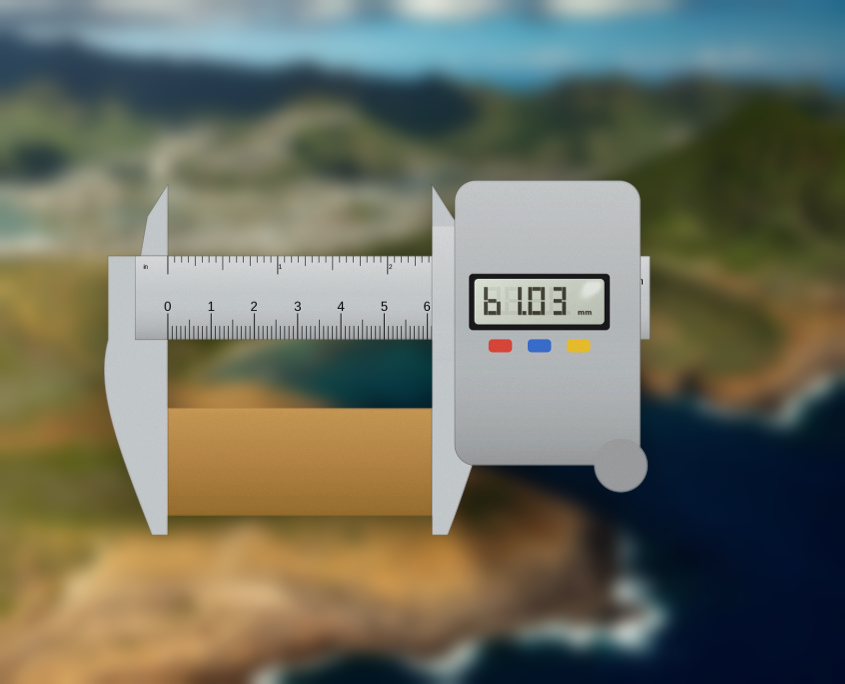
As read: 61.03 mm
